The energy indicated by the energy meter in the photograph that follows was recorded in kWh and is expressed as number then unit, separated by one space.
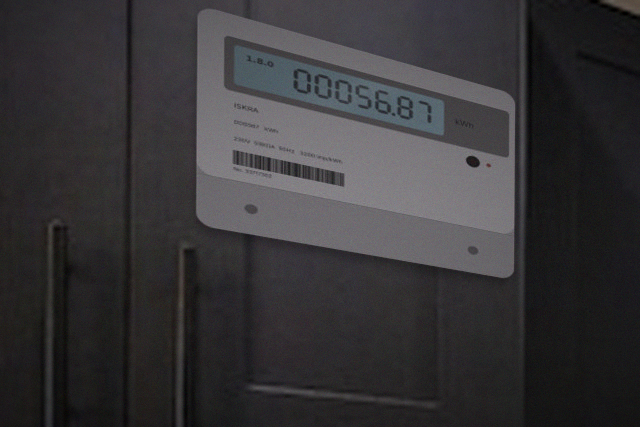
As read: 56.87 kWh
